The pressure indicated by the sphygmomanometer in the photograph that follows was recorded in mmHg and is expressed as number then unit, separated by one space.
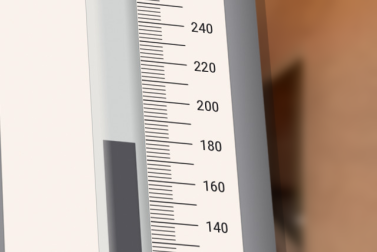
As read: 178 mmHg
